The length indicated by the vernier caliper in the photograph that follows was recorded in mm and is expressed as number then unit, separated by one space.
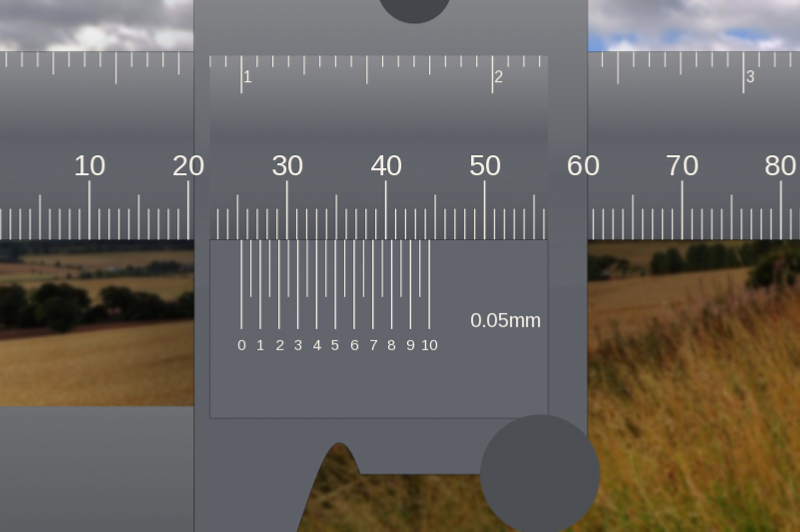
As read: 25.4 mm
